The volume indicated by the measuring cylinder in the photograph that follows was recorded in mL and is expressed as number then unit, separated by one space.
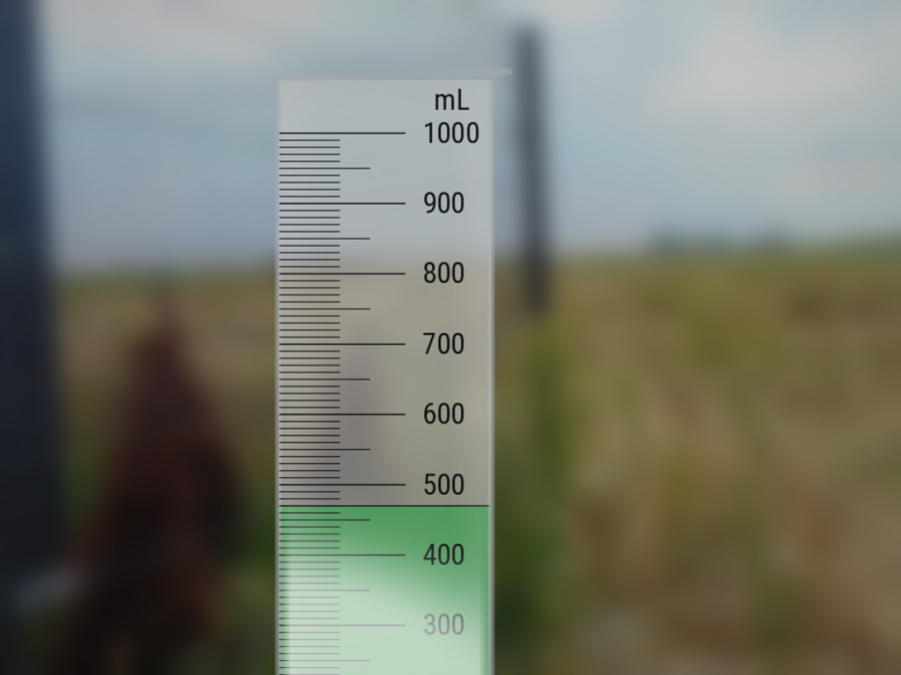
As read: 470 mL
